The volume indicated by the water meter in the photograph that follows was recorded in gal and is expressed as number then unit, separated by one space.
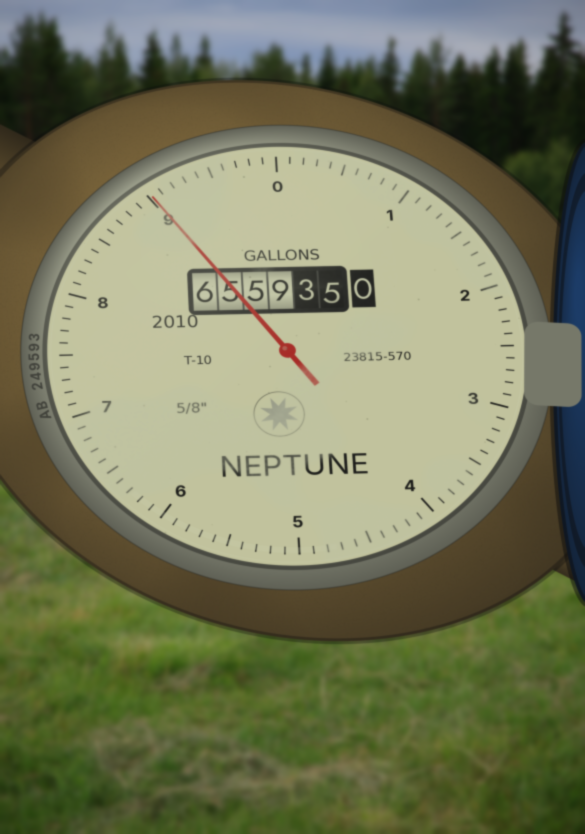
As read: 6559349.0 gal
